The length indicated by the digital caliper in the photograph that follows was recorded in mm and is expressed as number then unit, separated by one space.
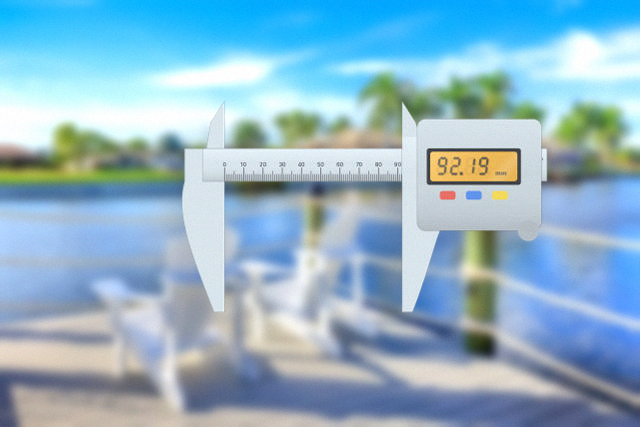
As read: 92.19 mm
